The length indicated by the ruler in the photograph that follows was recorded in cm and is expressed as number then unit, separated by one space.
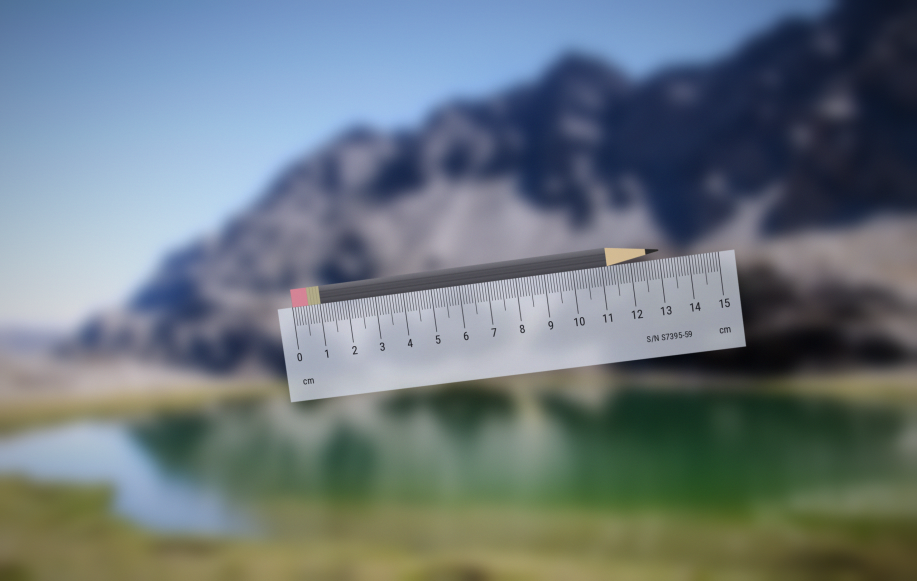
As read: 13 cm
